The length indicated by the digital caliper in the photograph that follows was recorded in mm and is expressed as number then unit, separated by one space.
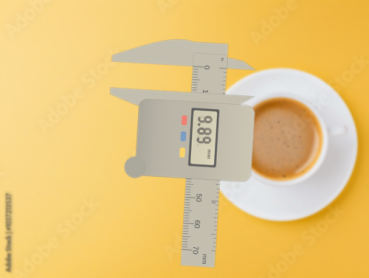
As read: 9.89 mm
